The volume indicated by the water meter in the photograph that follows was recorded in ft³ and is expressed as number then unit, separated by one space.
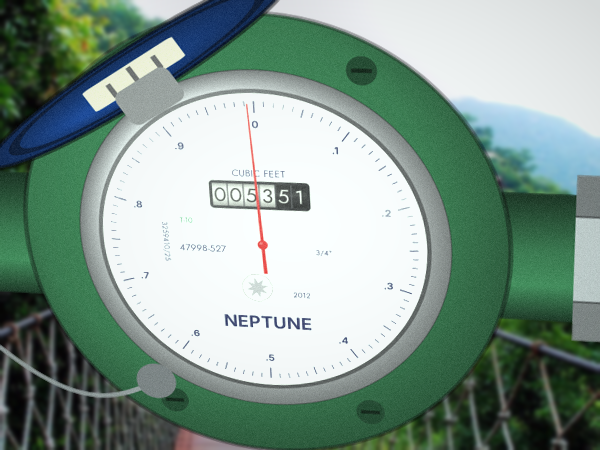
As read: 5350.99 ft³
